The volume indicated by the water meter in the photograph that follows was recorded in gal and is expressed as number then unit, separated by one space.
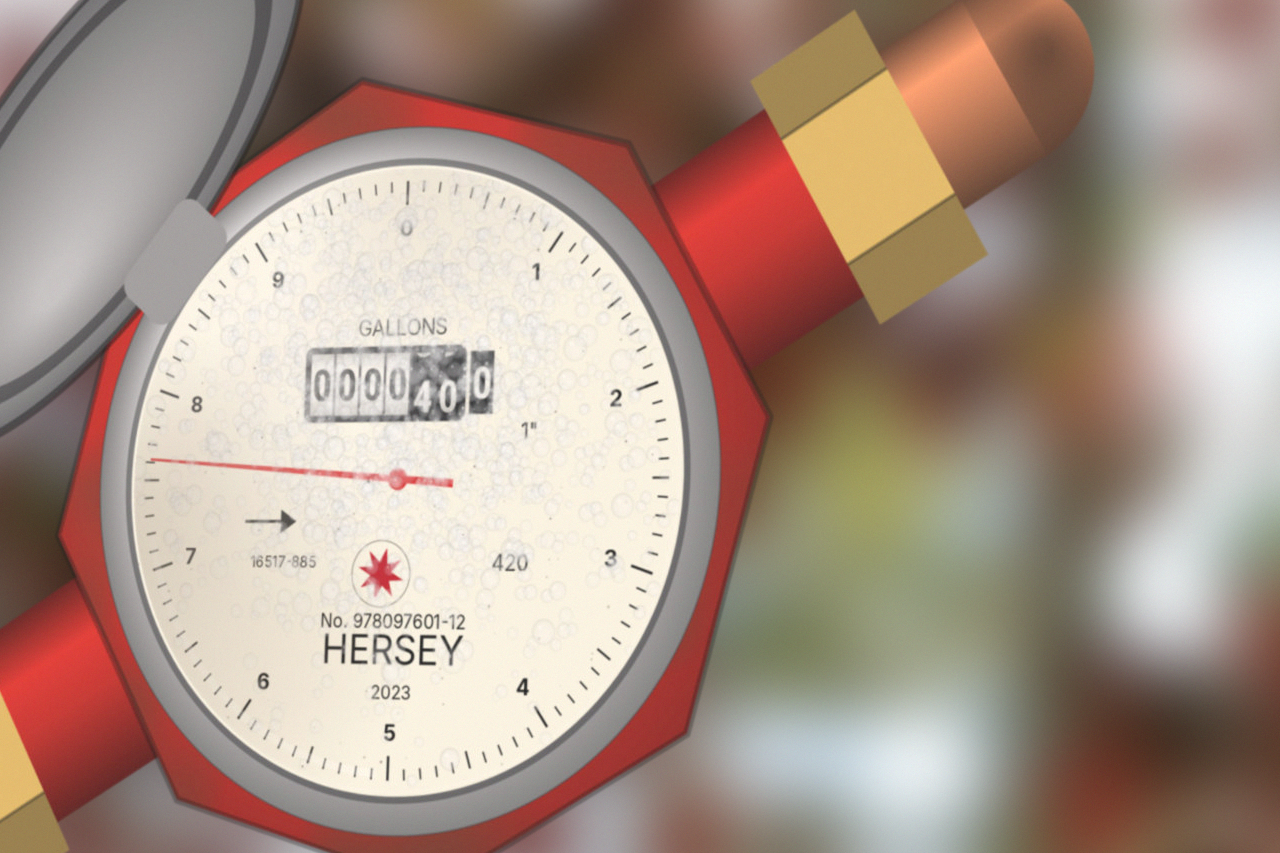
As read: 397.6 gal
